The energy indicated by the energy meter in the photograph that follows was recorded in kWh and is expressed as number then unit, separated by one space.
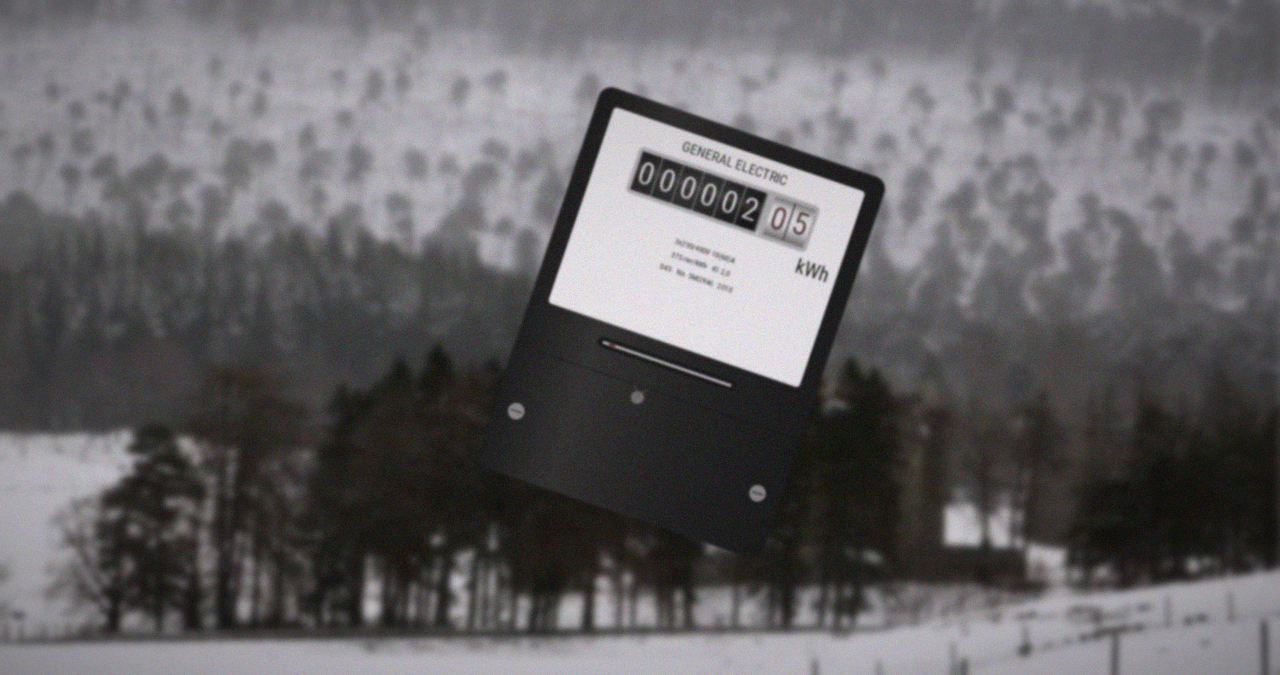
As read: 2.05 kWh
